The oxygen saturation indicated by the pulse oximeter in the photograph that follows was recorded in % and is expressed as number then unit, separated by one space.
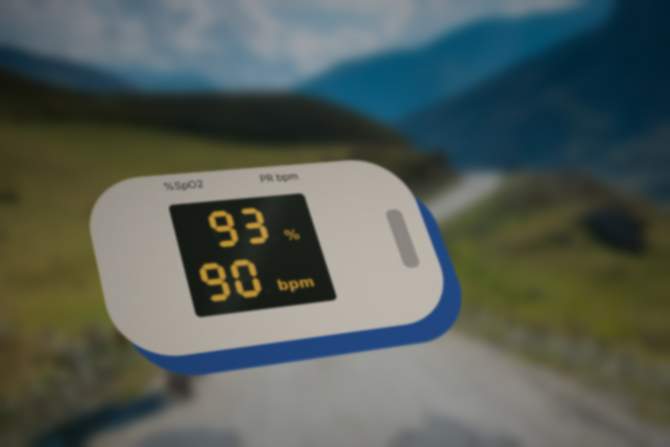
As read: 93 %
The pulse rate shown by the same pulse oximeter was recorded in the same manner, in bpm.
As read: 90 bpm
